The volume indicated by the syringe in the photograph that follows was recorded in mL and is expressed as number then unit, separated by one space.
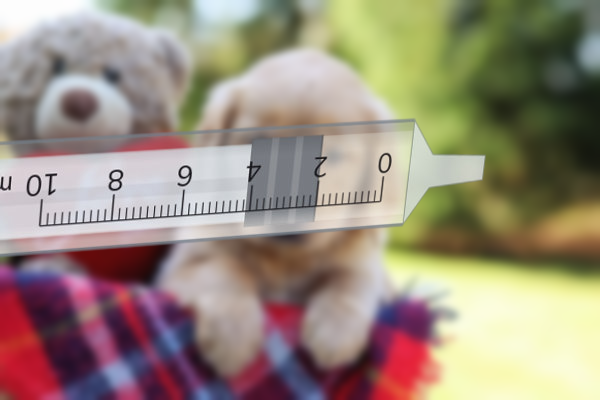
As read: 2 mL
